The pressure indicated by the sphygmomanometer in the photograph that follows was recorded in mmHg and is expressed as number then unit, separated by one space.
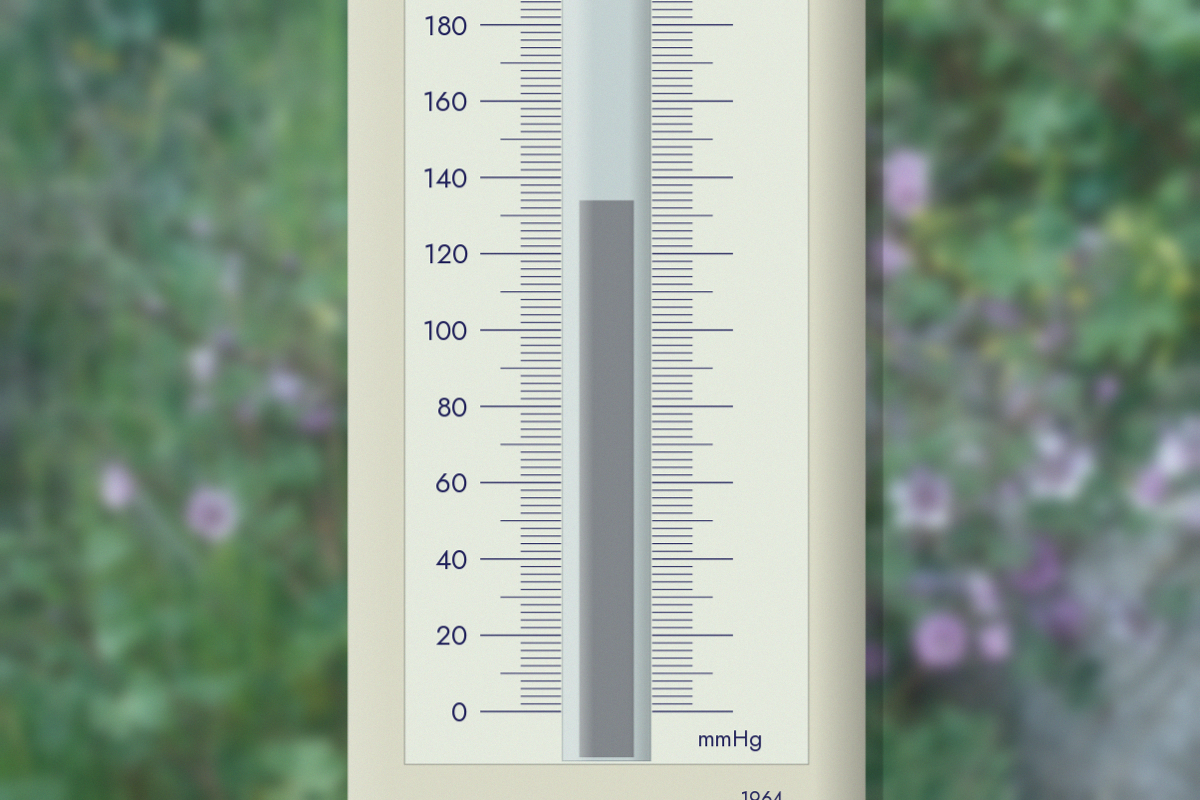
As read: 134 mmHg
